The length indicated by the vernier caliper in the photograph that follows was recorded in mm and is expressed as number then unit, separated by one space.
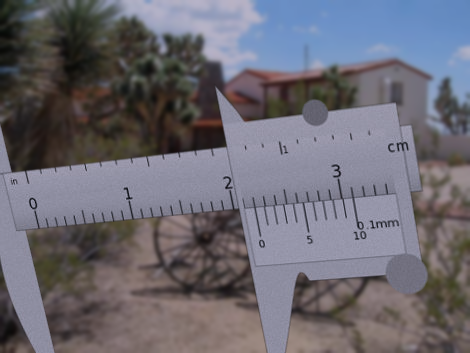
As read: 22.0 mm
